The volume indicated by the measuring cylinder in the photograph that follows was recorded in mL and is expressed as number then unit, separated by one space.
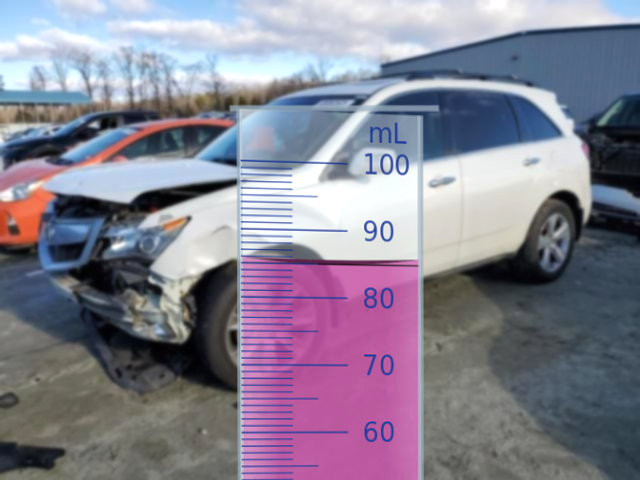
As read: 85 mL
